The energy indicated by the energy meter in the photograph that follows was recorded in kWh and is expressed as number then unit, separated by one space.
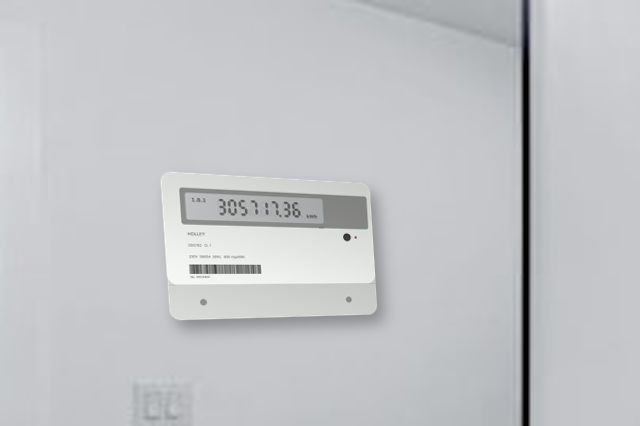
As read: 305717.36 kWh
